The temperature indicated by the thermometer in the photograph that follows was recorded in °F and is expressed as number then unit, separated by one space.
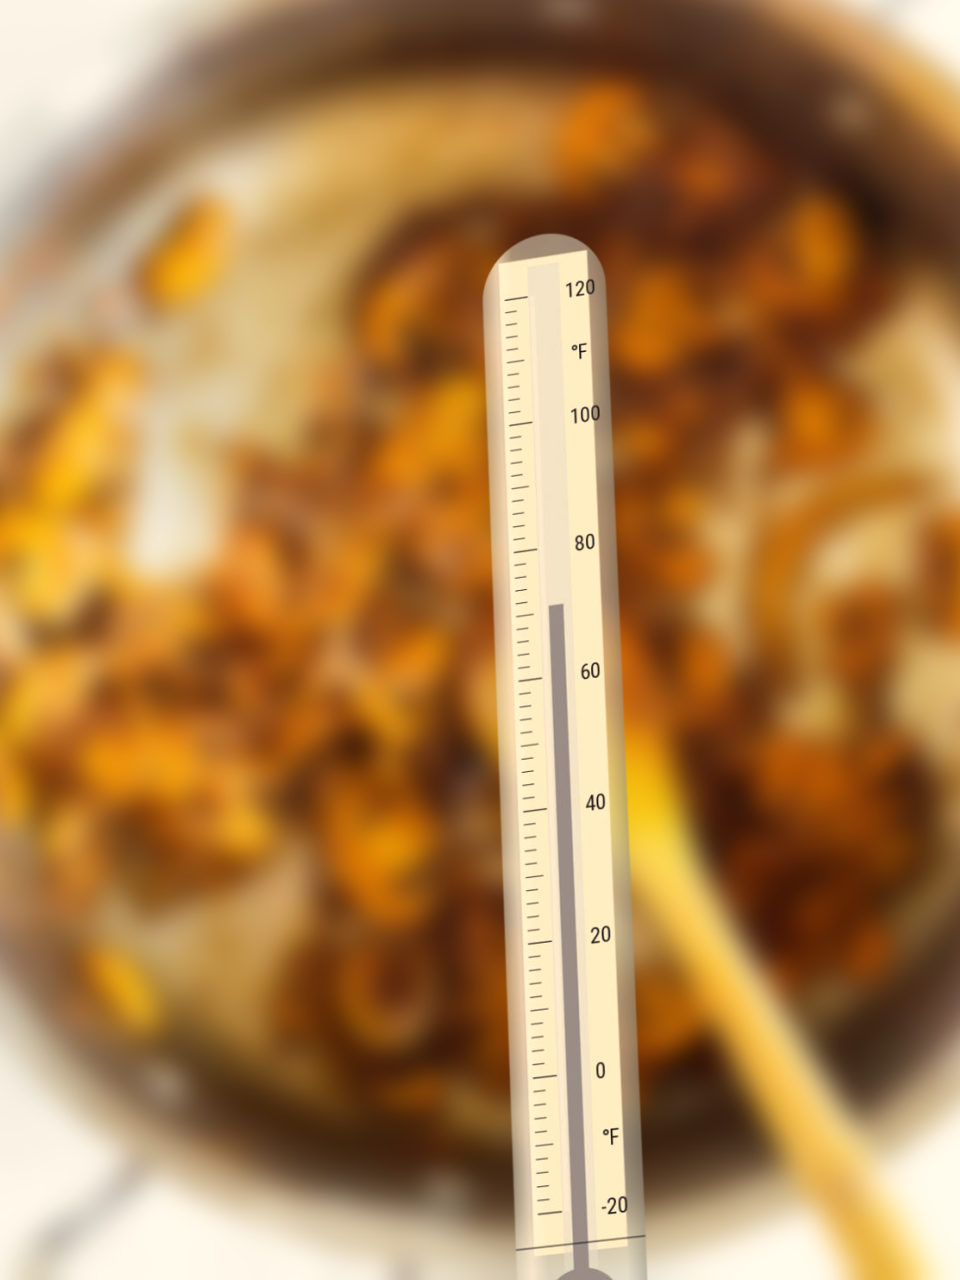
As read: 71 °F
